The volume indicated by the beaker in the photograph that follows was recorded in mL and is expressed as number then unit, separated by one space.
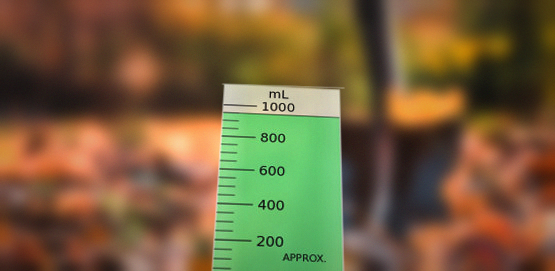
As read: 950 mL
